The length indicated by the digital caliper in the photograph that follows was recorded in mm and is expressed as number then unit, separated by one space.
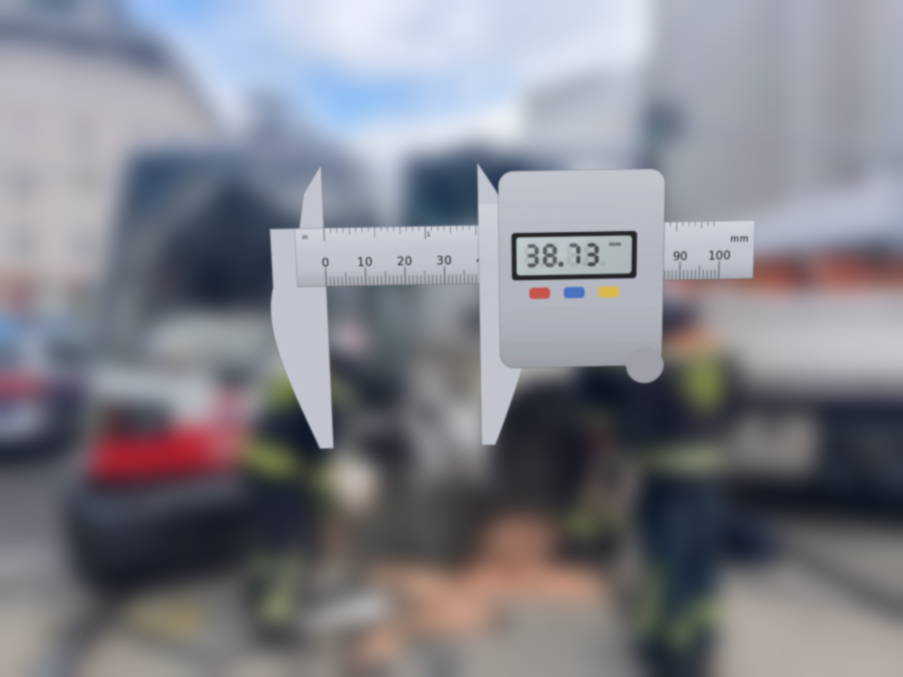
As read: 38.73 mm
